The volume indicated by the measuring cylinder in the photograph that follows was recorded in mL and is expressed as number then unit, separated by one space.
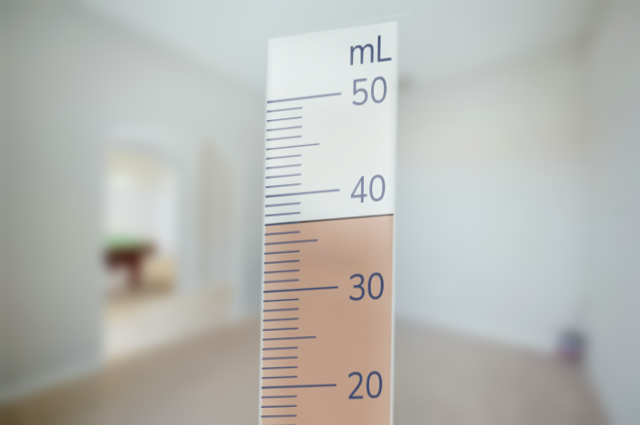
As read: 37 mL
